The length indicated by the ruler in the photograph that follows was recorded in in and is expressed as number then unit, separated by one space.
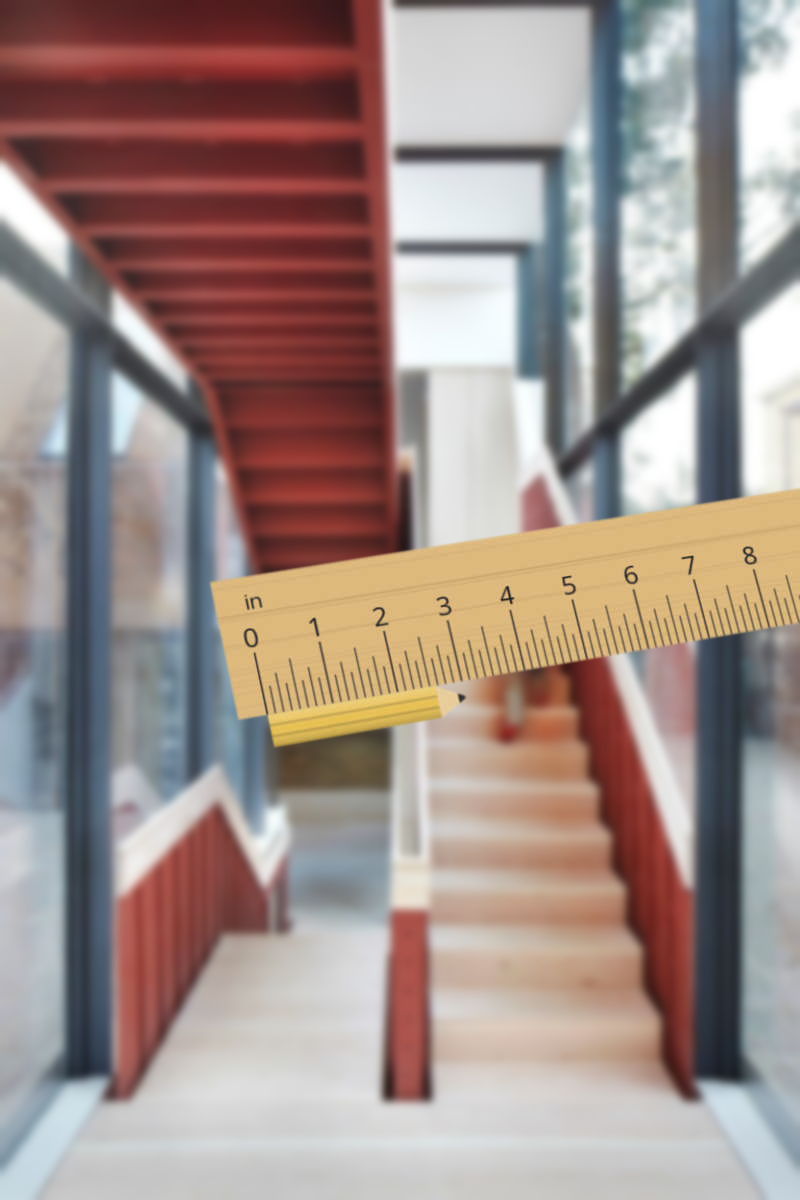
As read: 3 in
